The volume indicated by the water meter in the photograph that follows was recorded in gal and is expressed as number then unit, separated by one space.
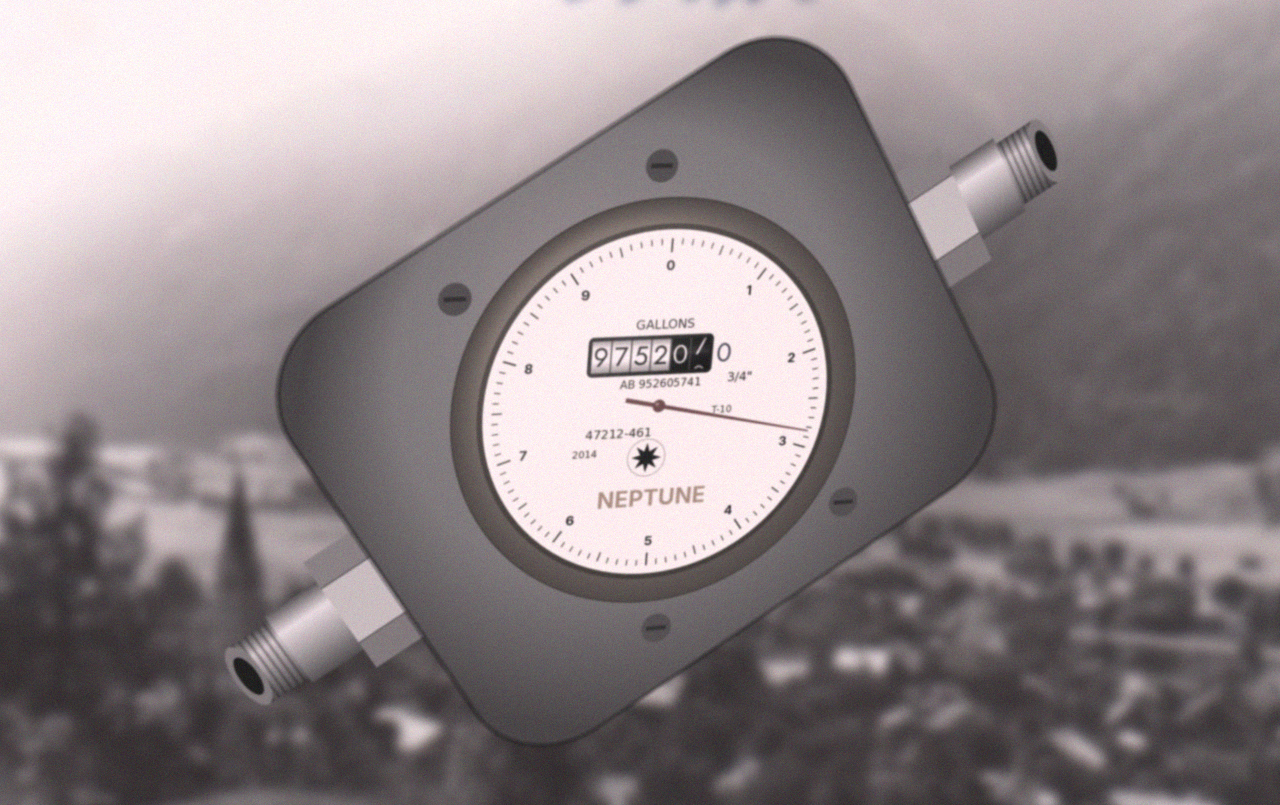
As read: 9752072.8 gal
